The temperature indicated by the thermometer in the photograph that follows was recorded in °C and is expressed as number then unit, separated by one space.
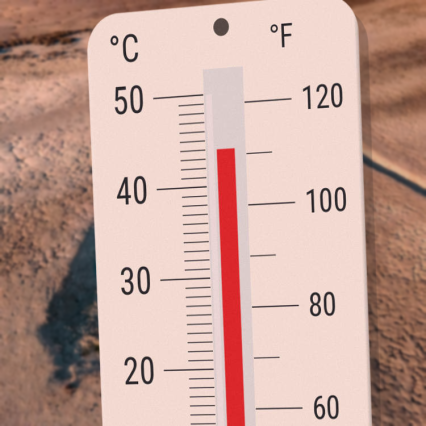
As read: 44 °C
